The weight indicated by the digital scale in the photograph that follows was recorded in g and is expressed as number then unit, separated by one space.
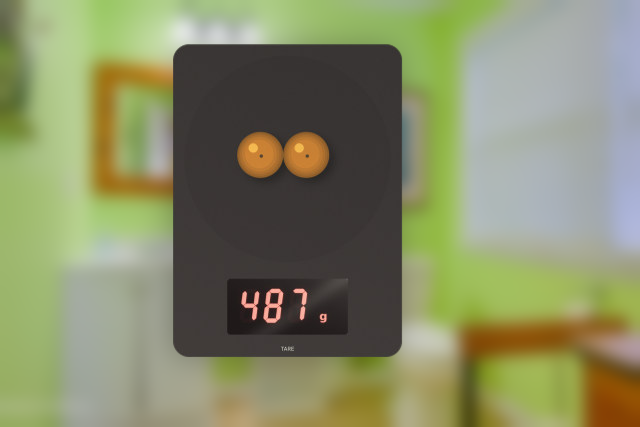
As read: 487 g
